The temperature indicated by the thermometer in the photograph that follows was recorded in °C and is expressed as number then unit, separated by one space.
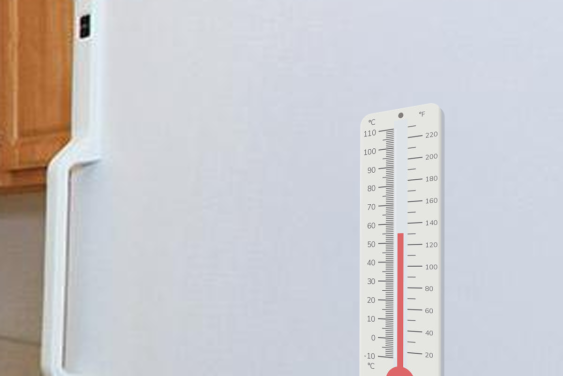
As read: 55 °C
